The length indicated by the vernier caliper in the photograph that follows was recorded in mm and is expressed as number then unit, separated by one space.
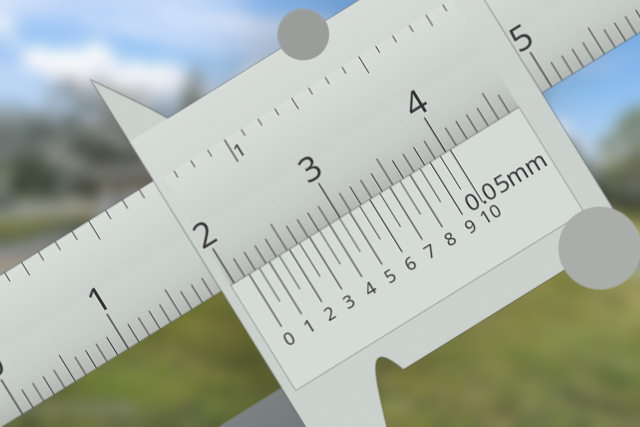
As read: 21.4 mm
